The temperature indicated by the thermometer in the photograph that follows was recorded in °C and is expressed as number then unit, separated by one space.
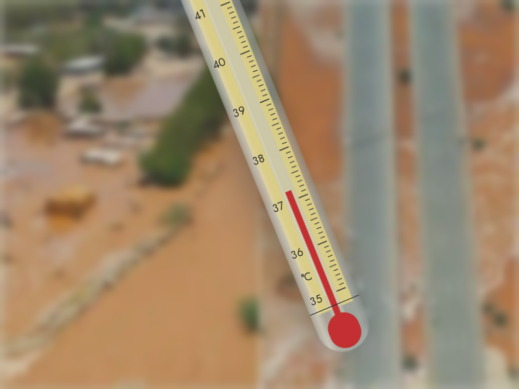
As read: 37.2 °C
